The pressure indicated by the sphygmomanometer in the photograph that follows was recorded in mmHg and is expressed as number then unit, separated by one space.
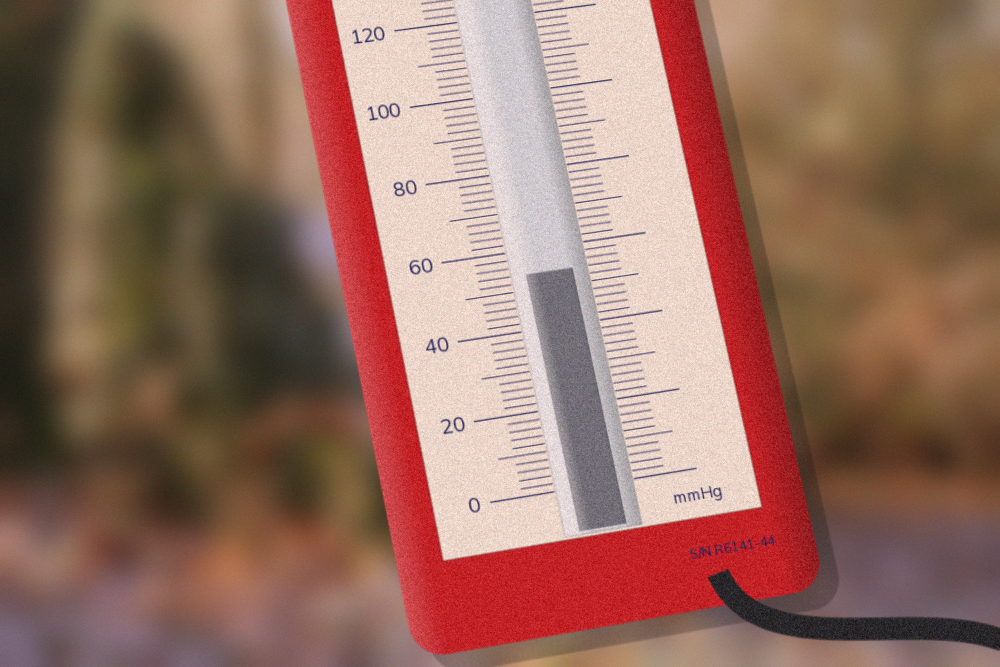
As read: 54 mmHg
